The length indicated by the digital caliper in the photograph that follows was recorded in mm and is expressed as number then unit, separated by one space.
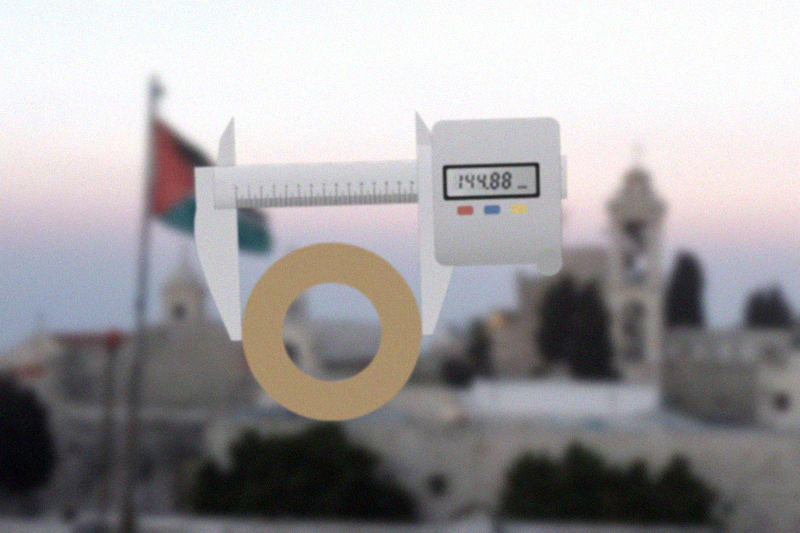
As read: 144.88 mm
